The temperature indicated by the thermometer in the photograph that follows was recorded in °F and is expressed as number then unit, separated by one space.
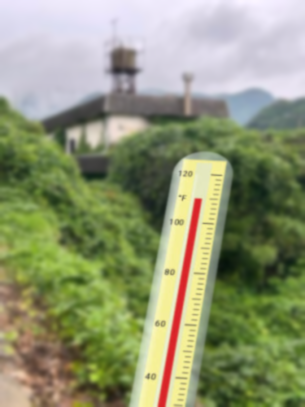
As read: 110 °F
